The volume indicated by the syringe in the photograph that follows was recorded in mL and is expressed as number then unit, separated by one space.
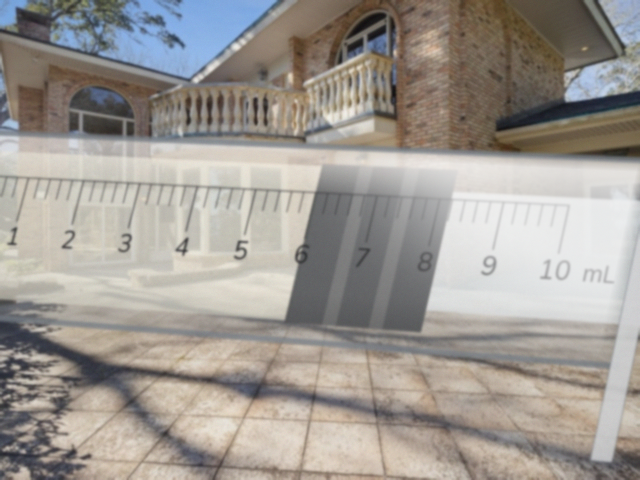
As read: 6 mL
